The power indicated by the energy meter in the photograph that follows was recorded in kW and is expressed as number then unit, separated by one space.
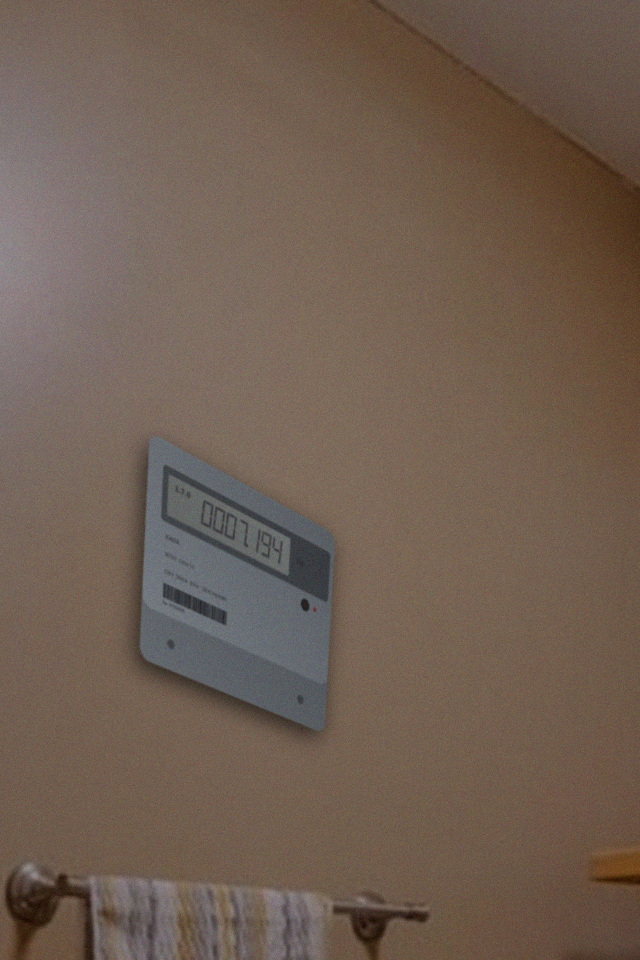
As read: 7.194 kW
